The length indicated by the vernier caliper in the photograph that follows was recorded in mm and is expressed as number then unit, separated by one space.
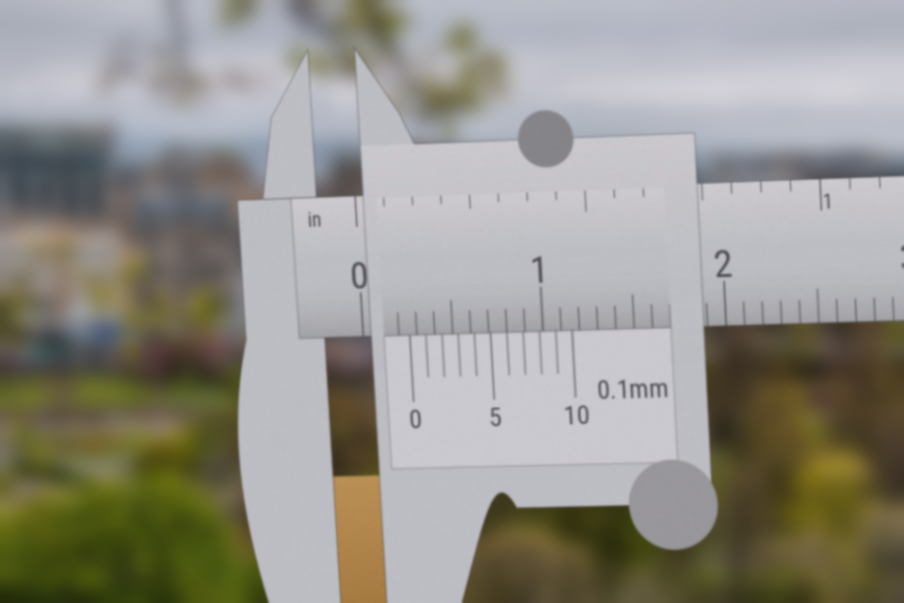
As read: 2.6 mm
